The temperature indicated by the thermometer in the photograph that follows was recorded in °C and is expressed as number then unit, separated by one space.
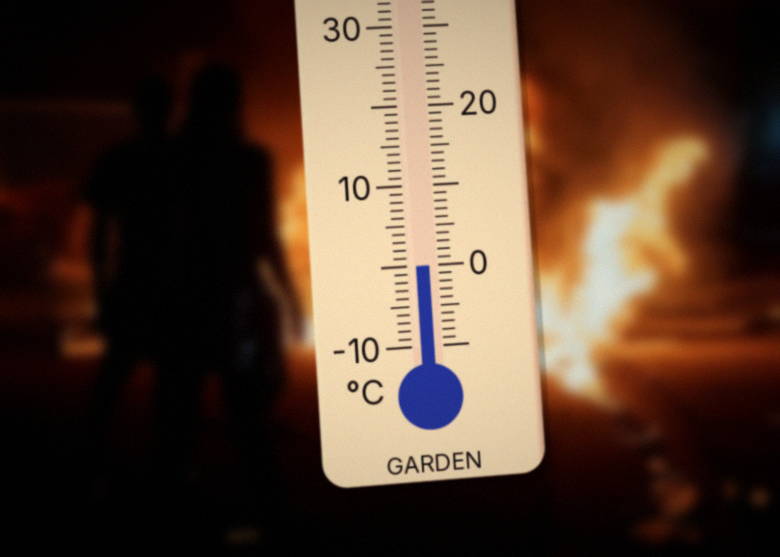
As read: 0 °C
